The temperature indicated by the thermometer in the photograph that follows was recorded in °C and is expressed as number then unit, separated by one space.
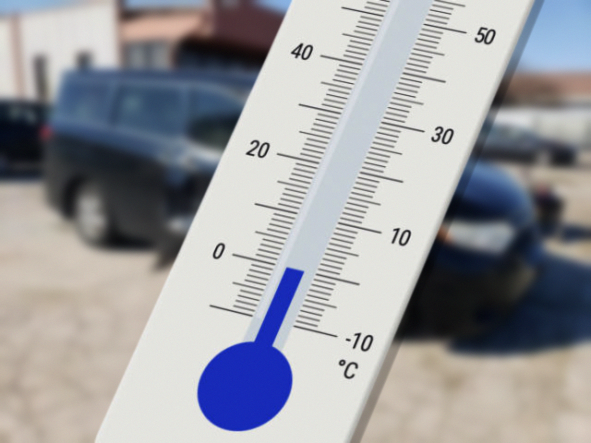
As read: 0 °C
